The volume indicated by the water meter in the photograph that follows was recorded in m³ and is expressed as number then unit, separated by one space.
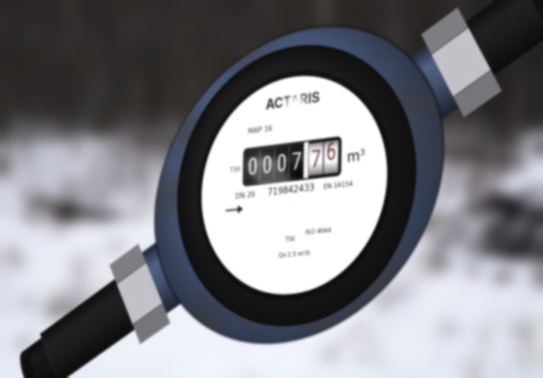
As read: 7.76 m³
